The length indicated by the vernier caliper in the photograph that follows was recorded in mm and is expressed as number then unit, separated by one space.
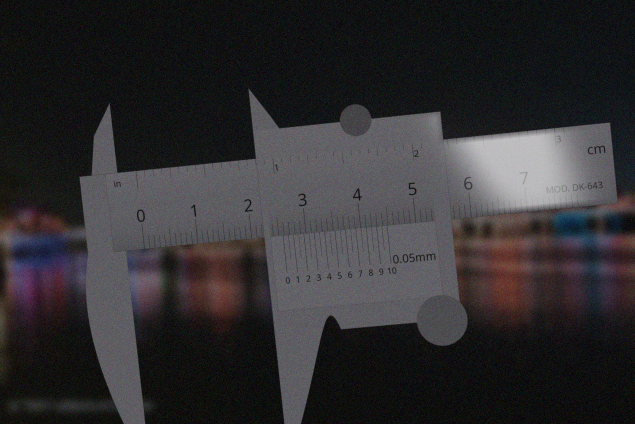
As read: 25.8 mm
